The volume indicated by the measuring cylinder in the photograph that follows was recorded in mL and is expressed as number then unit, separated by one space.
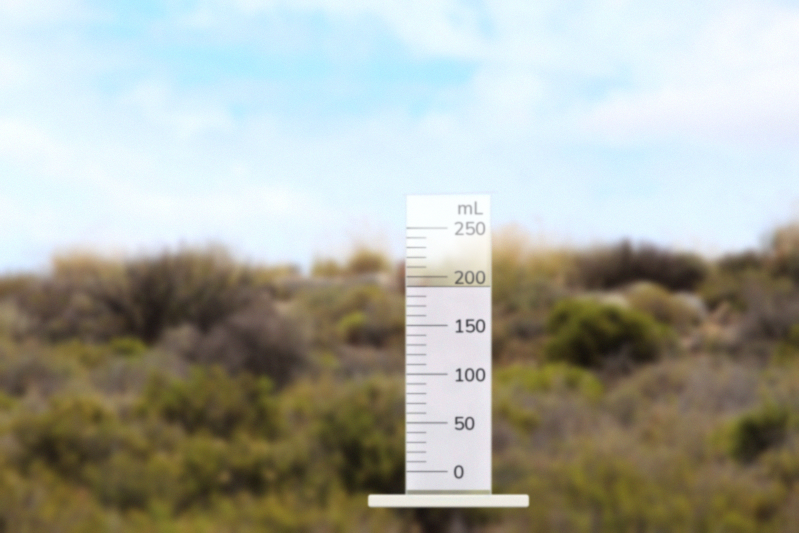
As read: 190 mL
